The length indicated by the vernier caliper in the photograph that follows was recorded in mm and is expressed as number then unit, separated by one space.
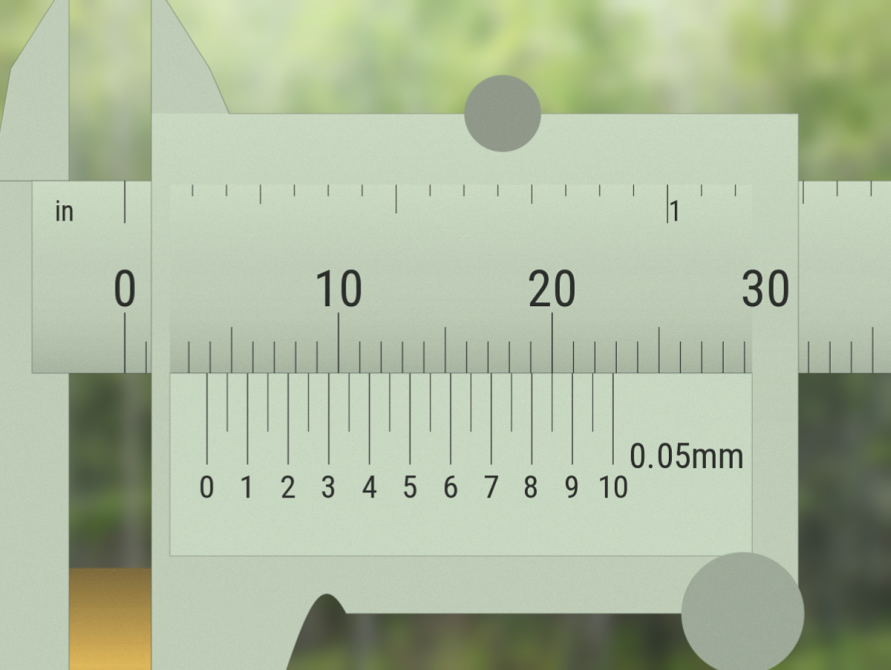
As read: 3.85 mm
